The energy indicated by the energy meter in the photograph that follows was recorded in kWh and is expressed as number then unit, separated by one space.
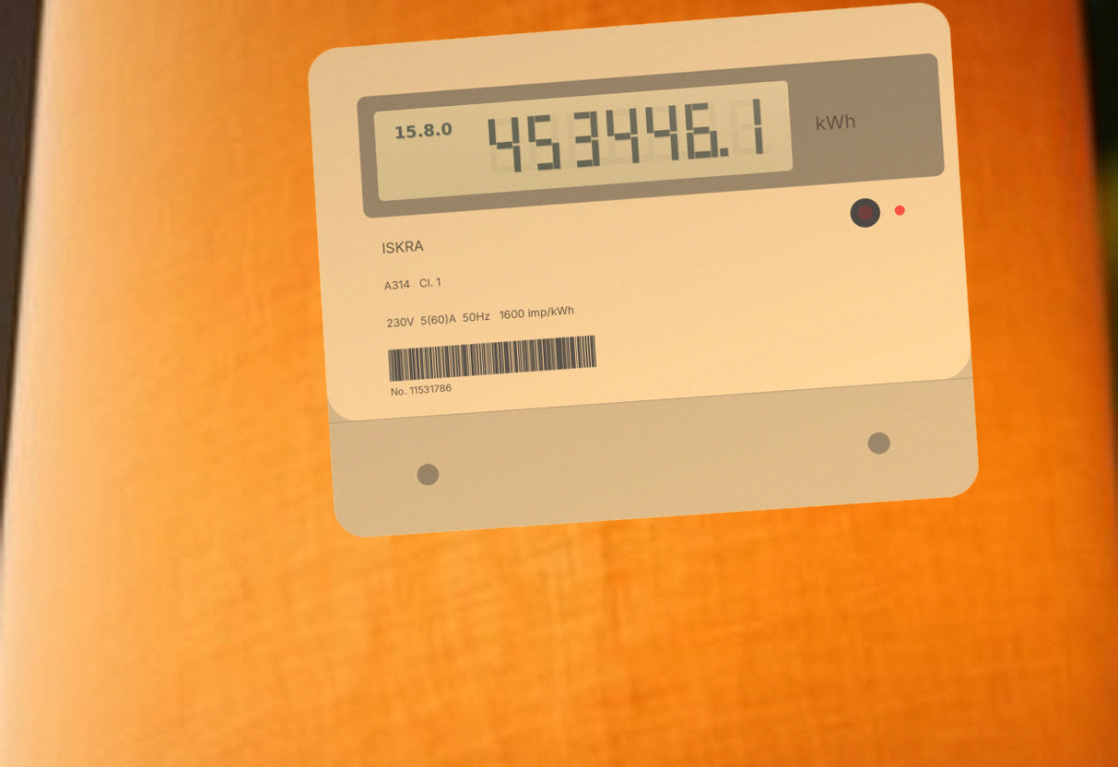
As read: 453446.1 kWh
